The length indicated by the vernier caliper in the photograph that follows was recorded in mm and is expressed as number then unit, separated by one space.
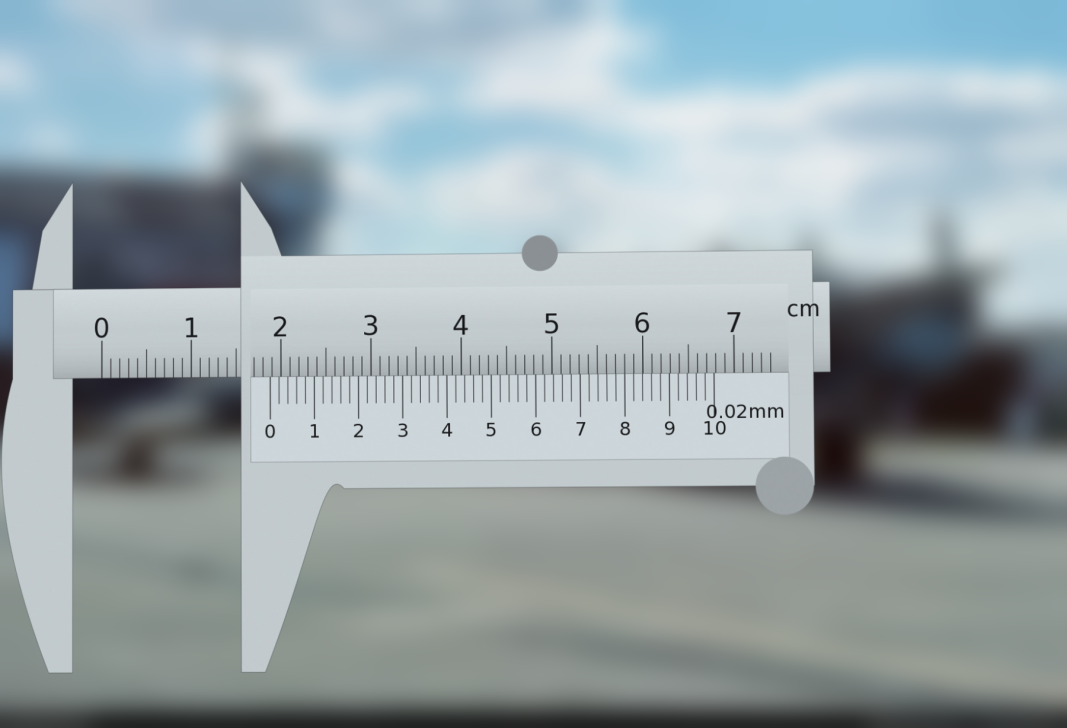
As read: 18.8 mm
